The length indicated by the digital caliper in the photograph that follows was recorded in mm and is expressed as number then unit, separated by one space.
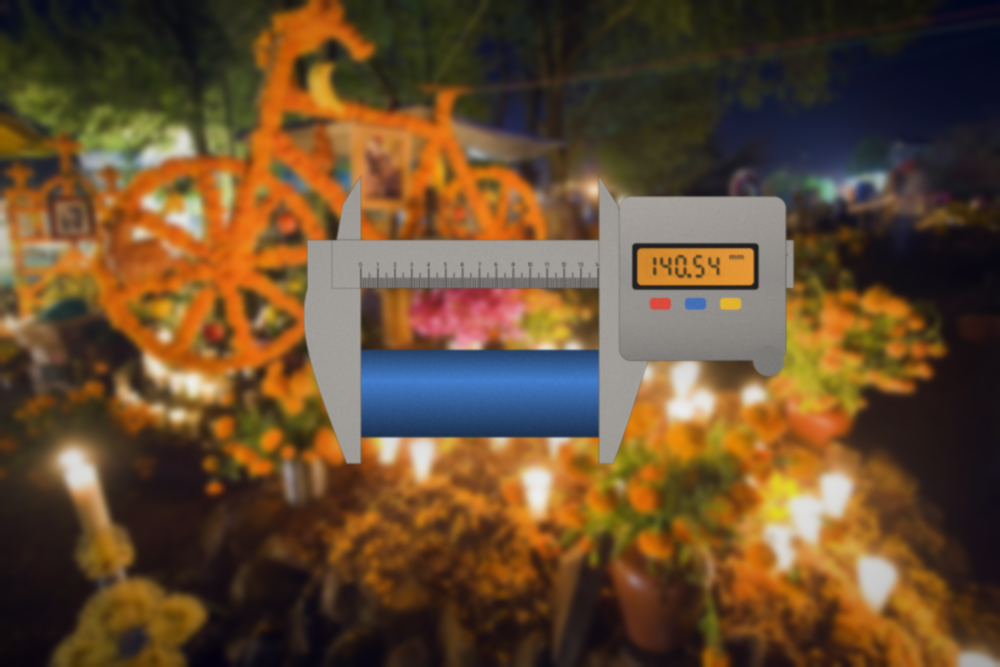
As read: 140.54 mm
